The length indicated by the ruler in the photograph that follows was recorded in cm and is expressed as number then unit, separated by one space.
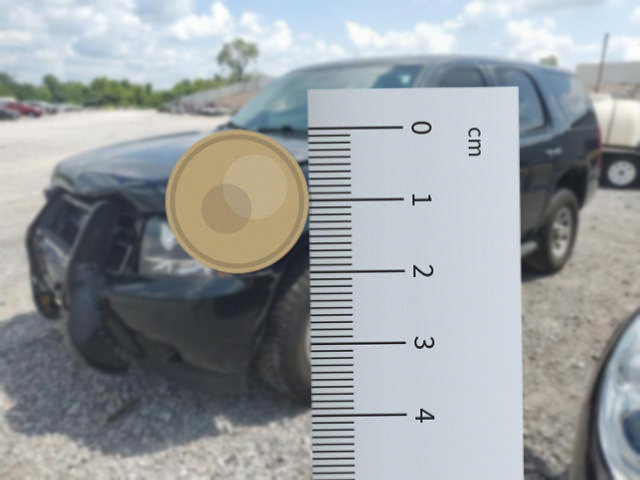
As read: 2 cm
